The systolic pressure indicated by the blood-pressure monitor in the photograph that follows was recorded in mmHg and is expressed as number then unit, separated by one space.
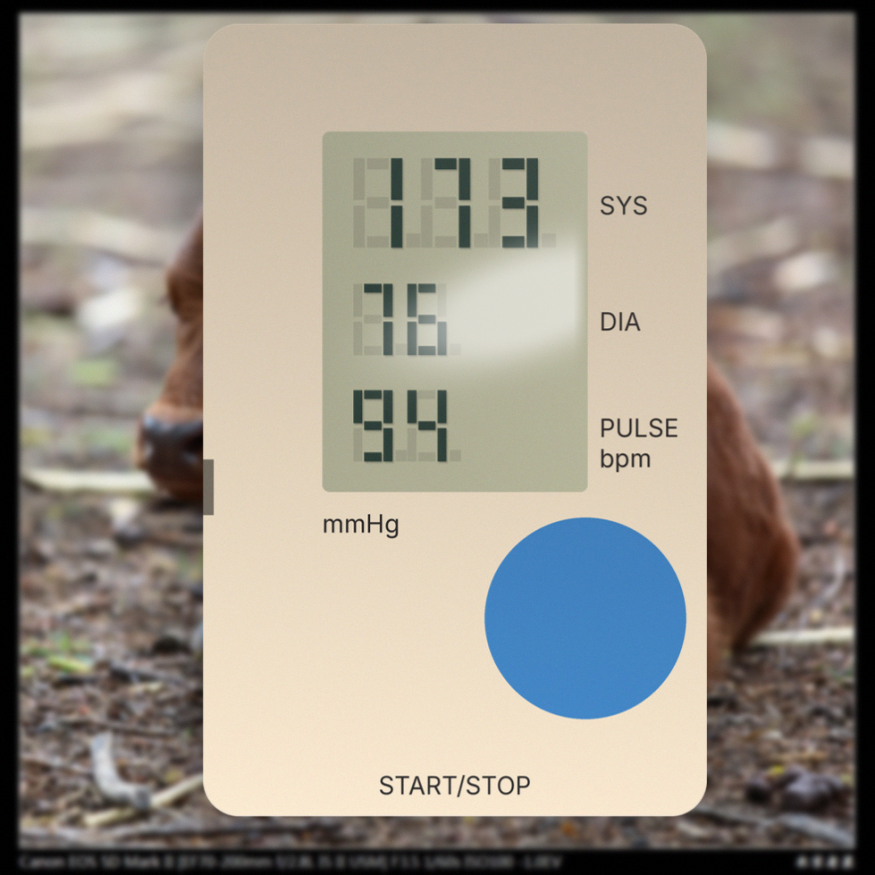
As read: 173 mmHg
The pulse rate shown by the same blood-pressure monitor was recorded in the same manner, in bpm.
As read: 94 bpm
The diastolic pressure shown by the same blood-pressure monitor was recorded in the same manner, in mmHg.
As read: 76 mmHg
